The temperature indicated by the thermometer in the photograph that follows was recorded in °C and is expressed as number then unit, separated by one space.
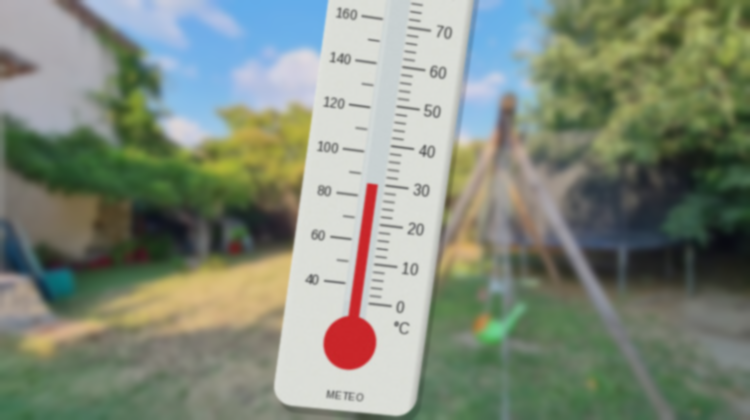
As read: 30 °C
